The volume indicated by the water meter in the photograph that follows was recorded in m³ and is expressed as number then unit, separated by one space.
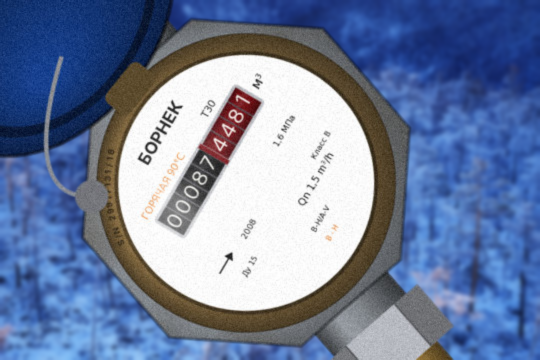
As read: 87.4481 m³
